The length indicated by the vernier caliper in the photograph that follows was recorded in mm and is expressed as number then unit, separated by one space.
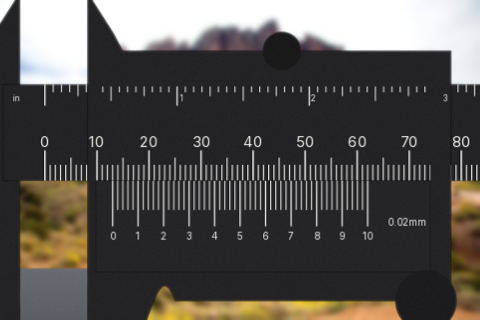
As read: 13.0 mm
